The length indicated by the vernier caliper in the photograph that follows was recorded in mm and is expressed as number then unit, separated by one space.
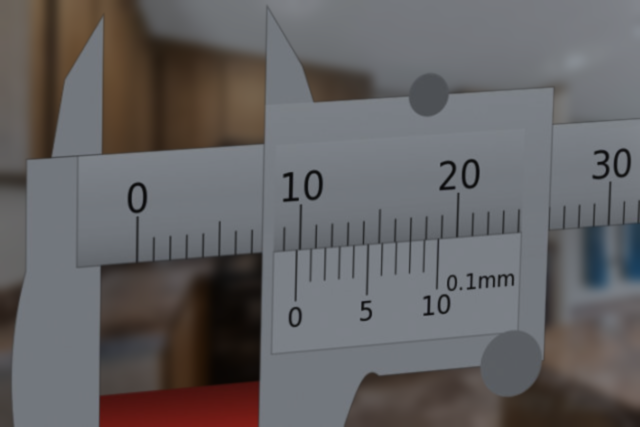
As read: 9.8 mm
